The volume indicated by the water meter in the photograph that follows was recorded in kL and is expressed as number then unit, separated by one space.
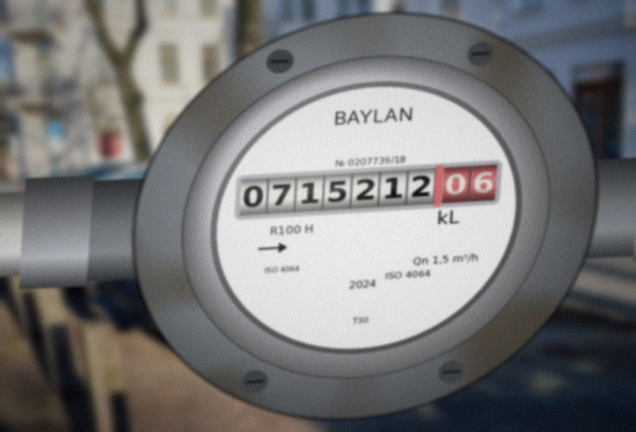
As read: 715212.06 kL
